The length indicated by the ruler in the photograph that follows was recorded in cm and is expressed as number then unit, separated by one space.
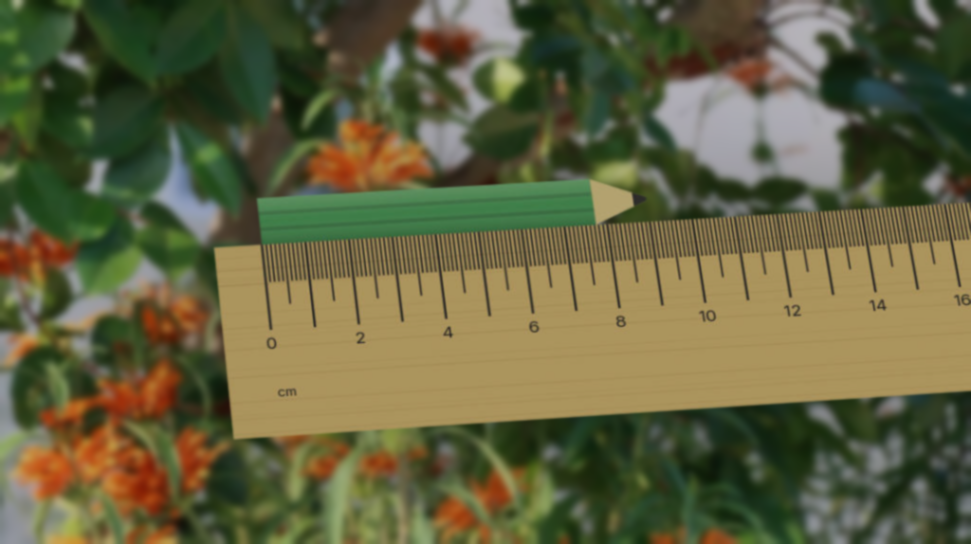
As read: 9 cm
